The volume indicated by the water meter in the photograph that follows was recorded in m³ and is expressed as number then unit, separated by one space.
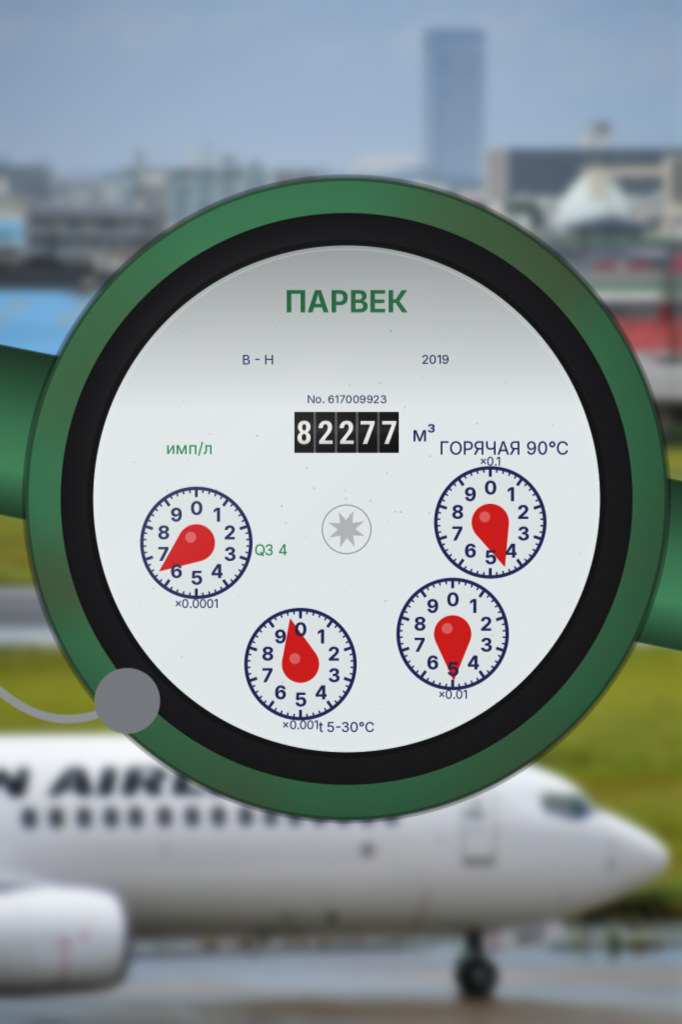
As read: 82277.4496 m³
